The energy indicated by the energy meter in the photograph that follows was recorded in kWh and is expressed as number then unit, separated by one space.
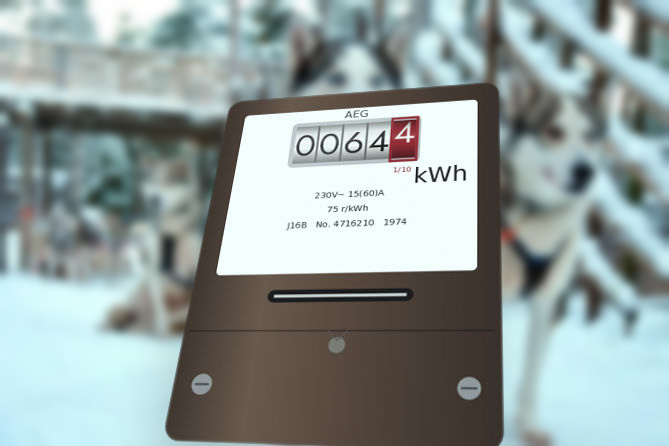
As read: 64.4 kWh
